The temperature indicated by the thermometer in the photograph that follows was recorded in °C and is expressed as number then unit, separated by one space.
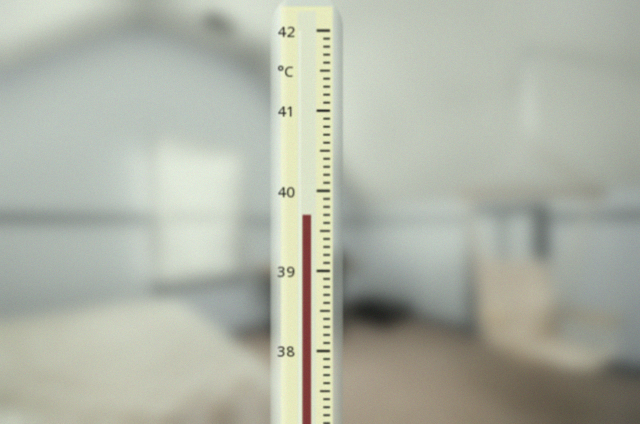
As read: 39.7 °C
